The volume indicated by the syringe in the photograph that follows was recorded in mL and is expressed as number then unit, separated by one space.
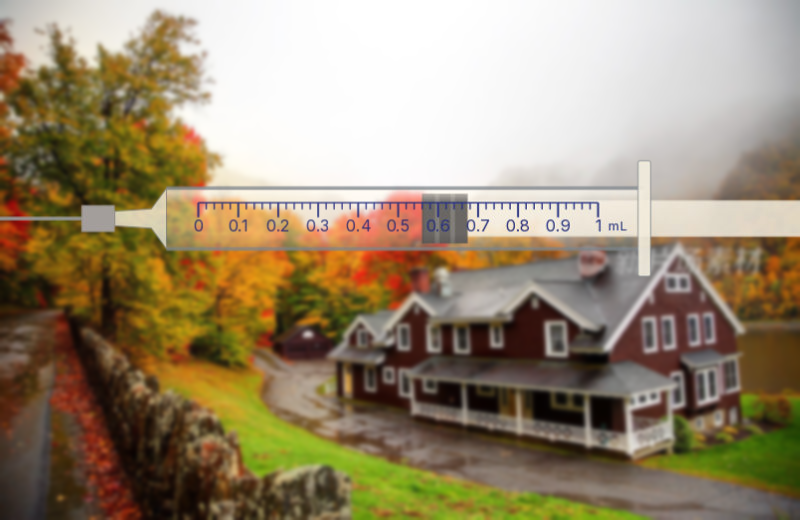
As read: 0.56 mL
